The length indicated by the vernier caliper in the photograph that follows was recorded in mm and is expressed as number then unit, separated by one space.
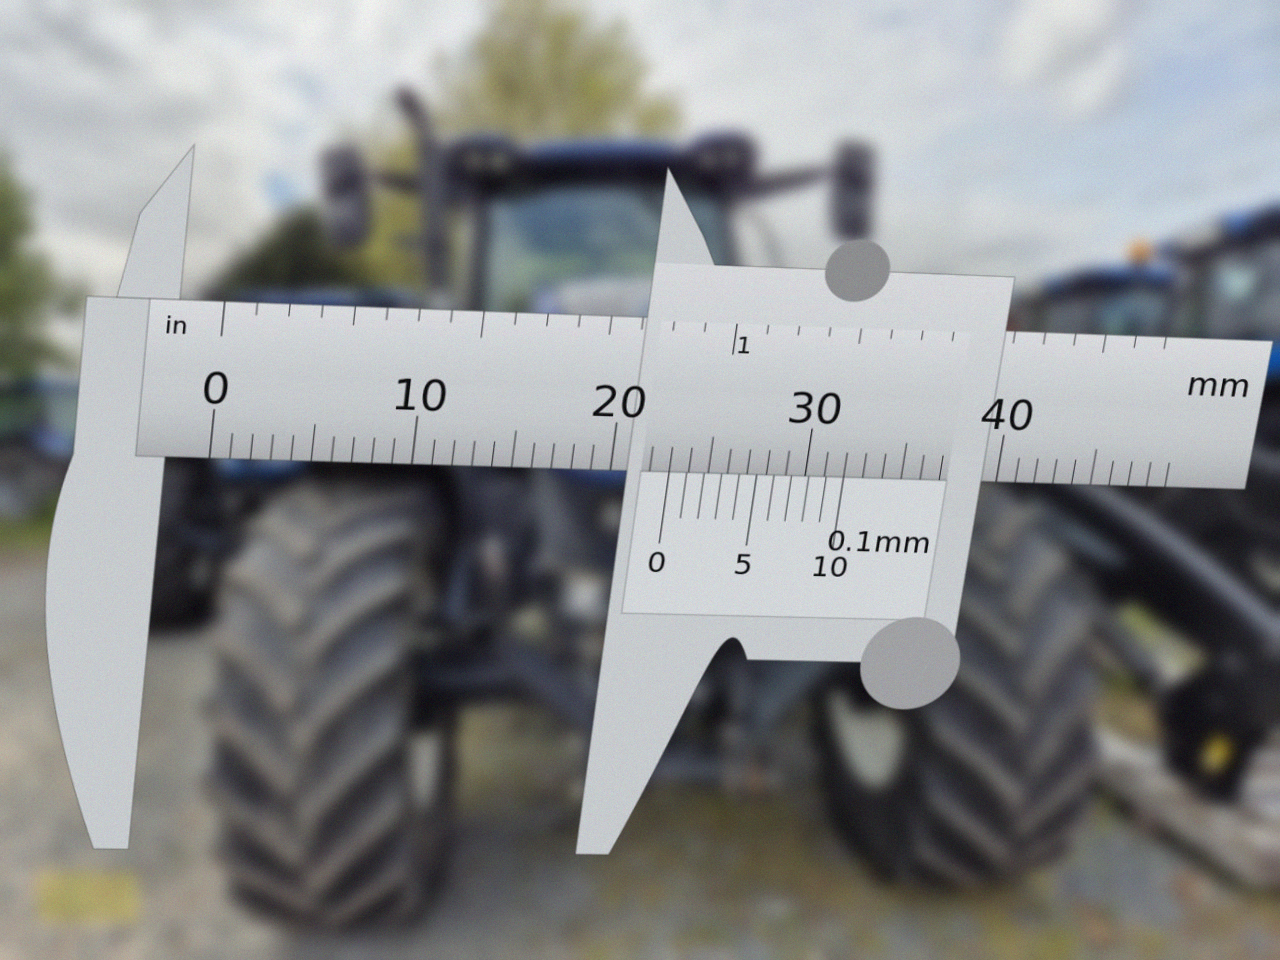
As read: 23.0 mm
